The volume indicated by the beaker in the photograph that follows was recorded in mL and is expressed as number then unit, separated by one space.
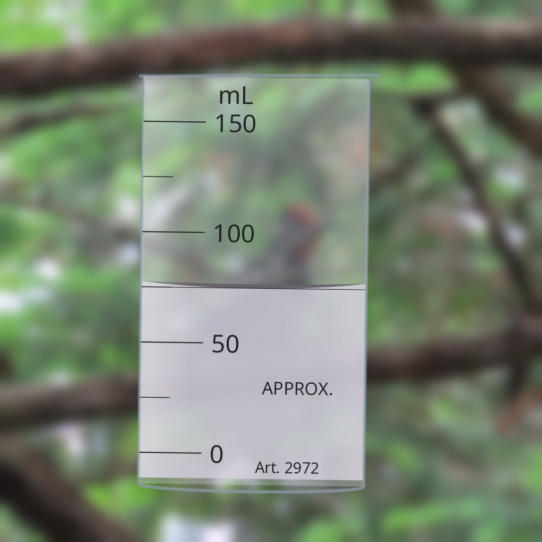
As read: 75 mL
